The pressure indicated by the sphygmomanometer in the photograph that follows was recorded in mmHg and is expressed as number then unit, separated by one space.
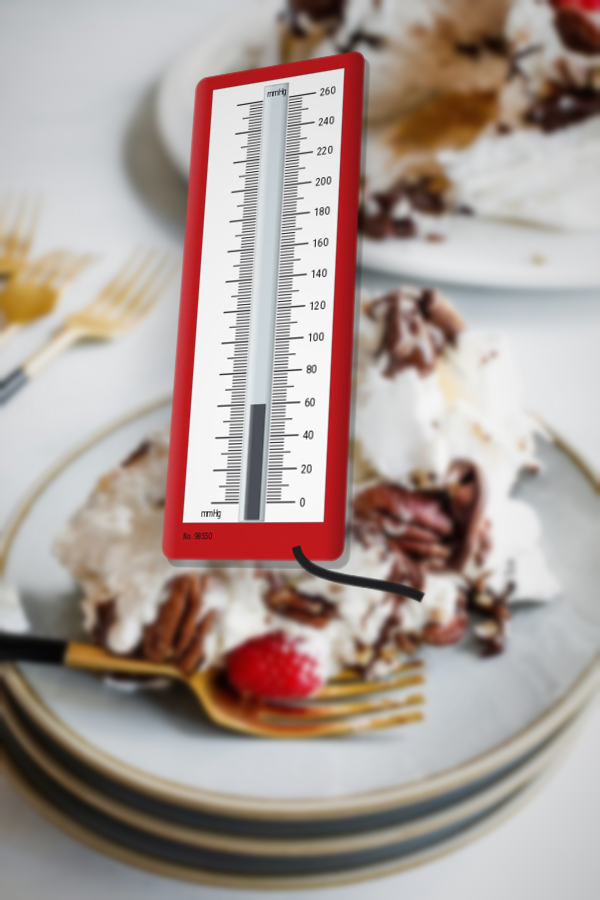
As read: 60 mmHg
